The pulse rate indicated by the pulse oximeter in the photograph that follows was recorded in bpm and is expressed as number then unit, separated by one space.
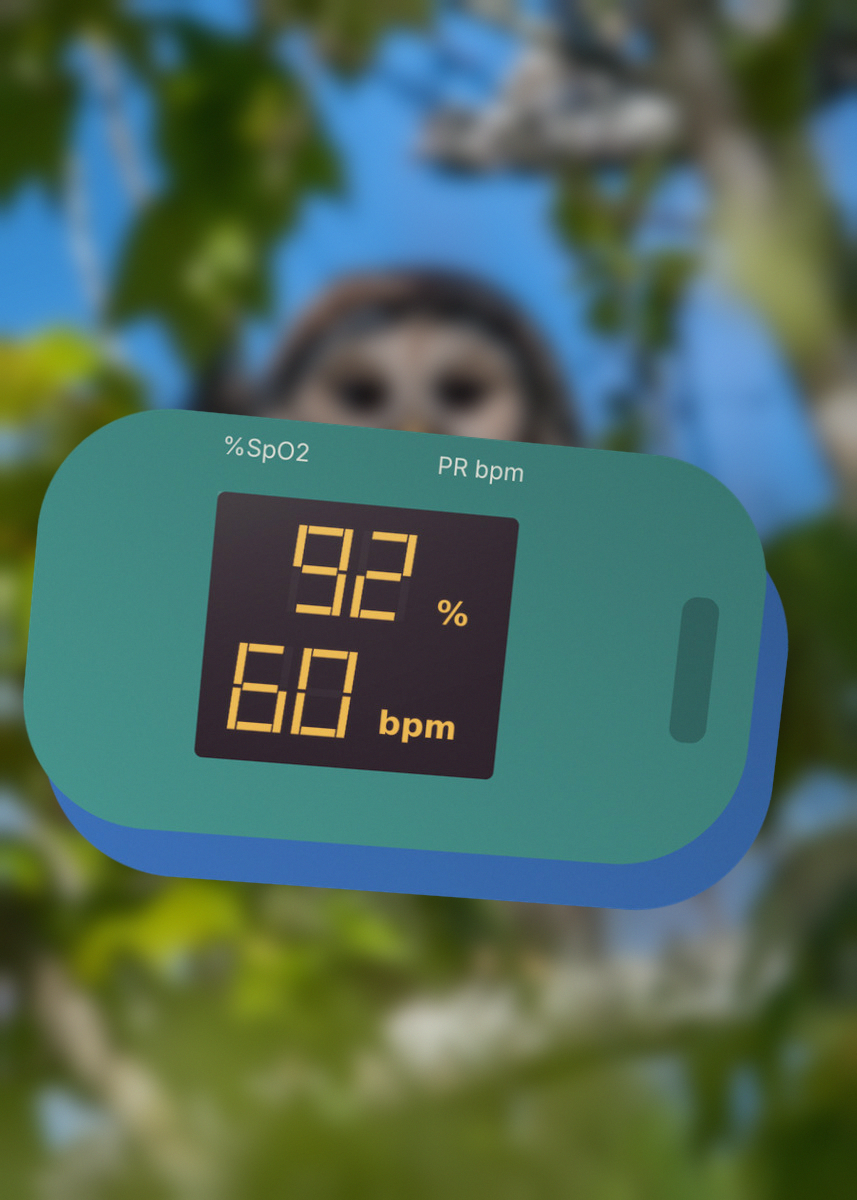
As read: 60 bpm
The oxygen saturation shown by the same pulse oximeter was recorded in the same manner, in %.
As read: 92 %
